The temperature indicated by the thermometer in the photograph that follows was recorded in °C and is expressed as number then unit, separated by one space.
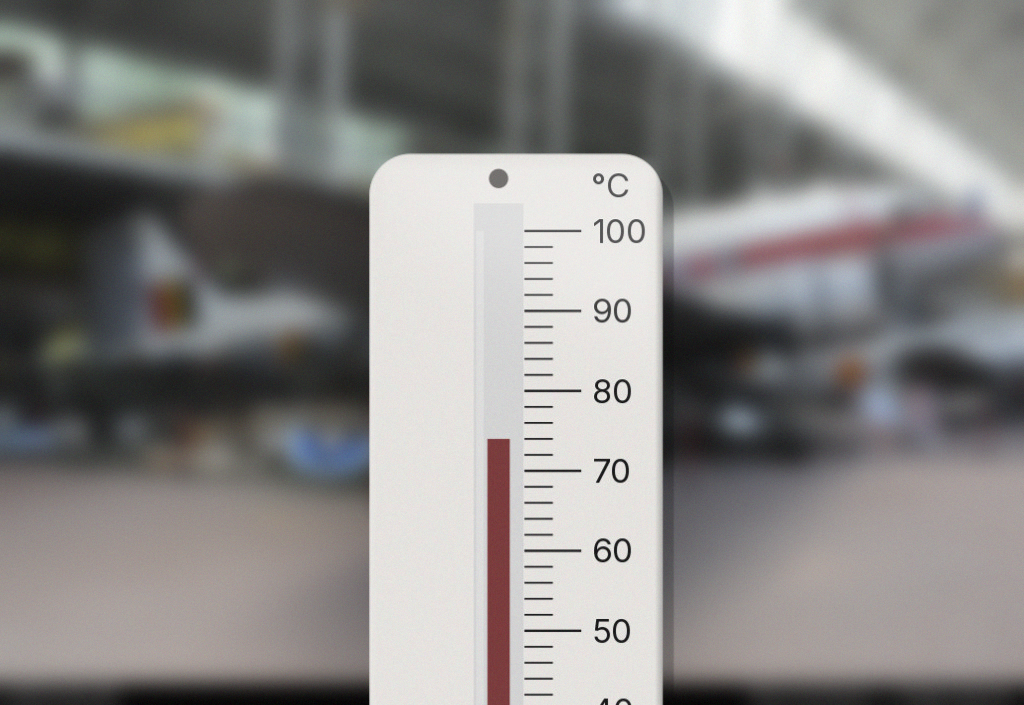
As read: 74 °C
